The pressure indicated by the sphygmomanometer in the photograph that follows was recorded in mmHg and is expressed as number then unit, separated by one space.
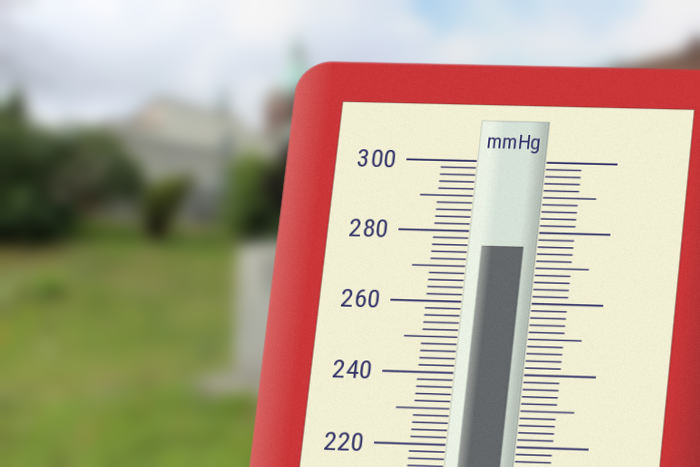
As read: 276 mmHg
